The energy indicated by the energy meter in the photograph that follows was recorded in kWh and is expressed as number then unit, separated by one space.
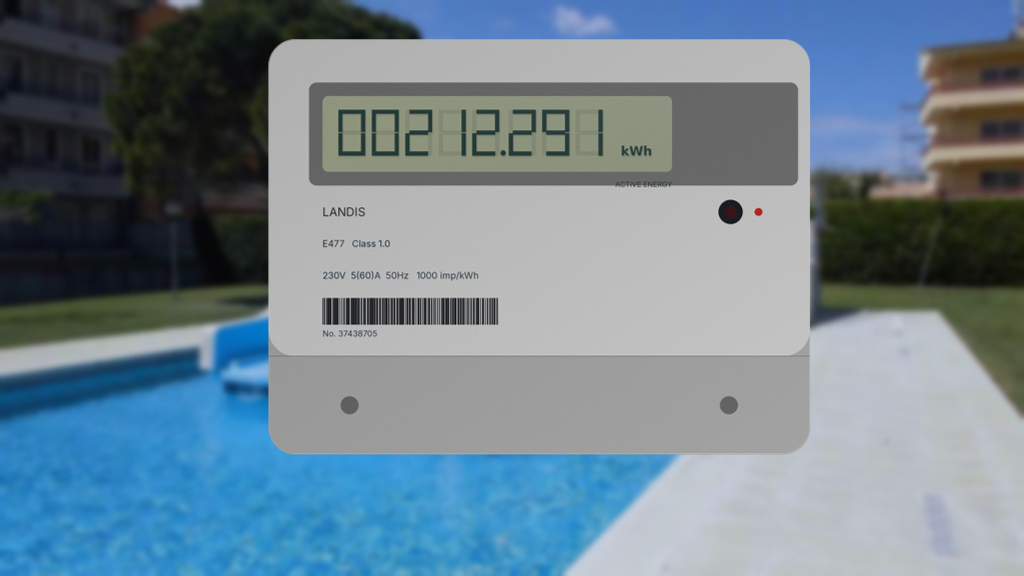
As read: 212.291 kWh
